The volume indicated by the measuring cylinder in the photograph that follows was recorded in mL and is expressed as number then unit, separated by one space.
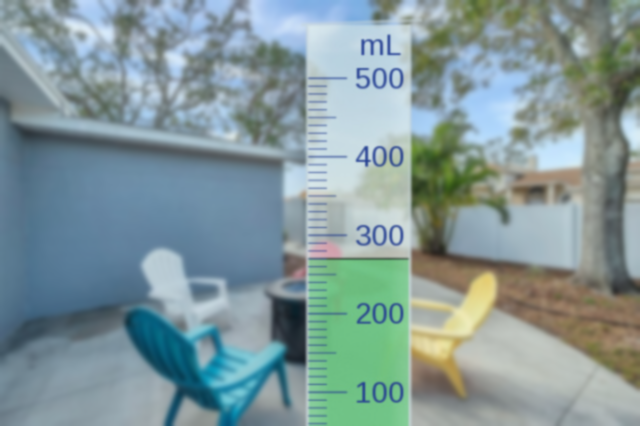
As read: 270 mL
